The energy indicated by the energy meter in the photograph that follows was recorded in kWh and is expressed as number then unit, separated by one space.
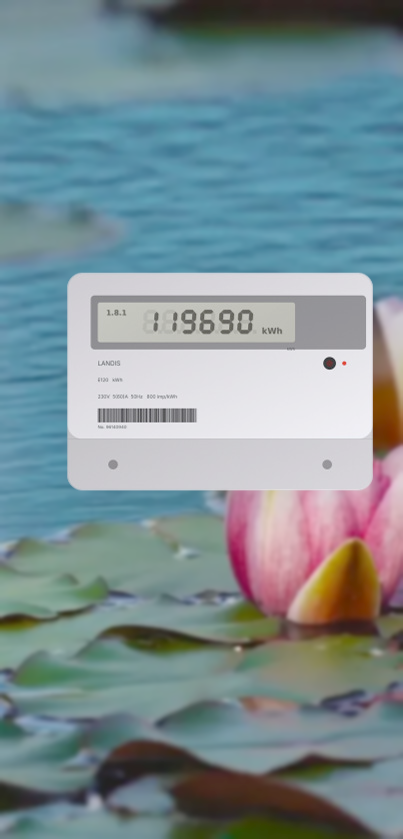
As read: 119690 kWh
